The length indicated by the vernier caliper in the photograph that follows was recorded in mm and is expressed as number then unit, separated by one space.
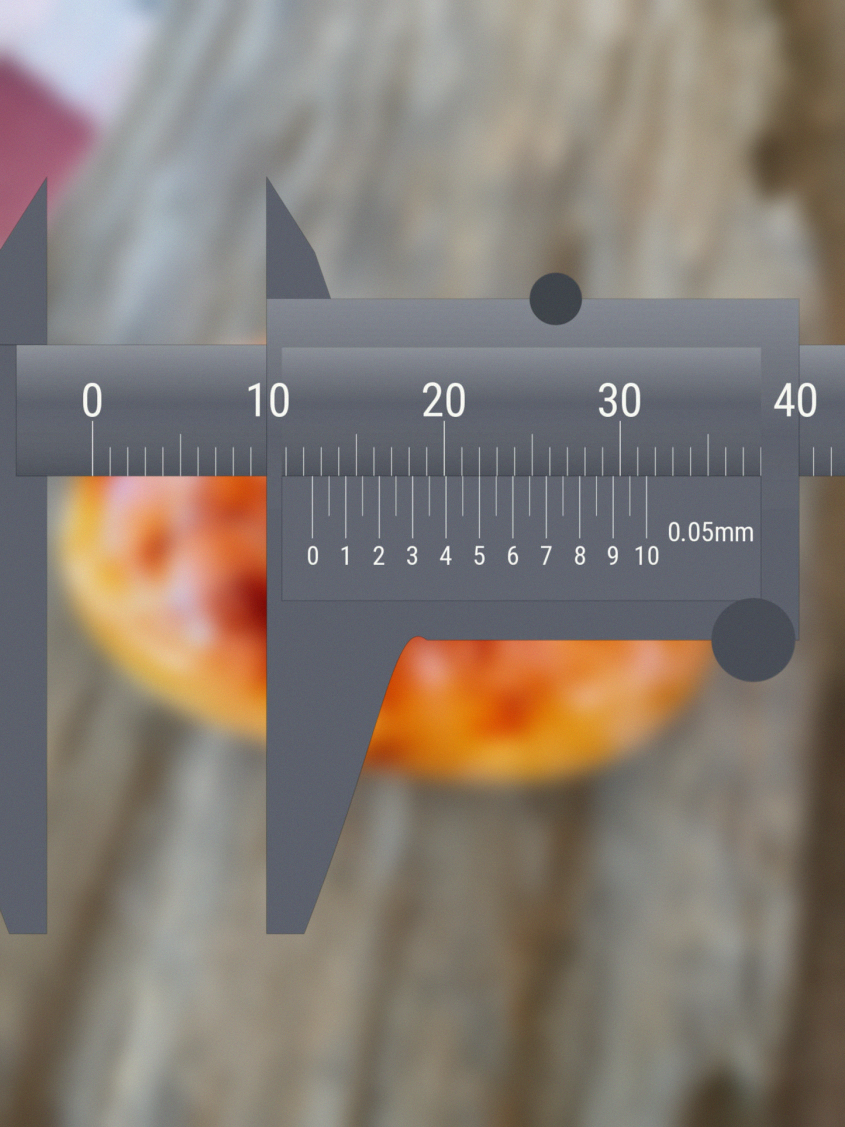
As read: 12.5 mm
